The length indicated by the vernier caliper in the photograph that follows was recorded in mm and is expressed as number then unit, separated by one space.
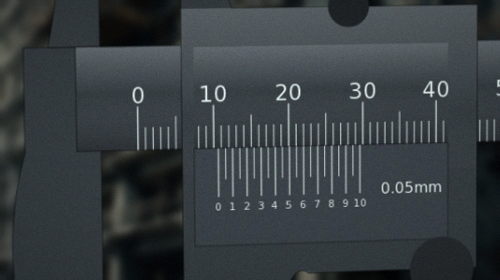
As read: 10.6 mm
